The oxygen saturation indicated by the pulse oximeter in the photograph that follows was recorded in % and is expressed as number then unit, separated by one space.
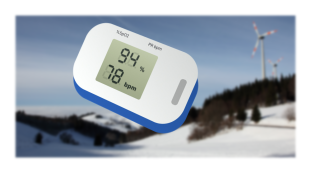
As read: 94 %
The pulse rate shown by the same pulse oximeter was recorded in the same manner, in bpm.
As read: 78 bpm
